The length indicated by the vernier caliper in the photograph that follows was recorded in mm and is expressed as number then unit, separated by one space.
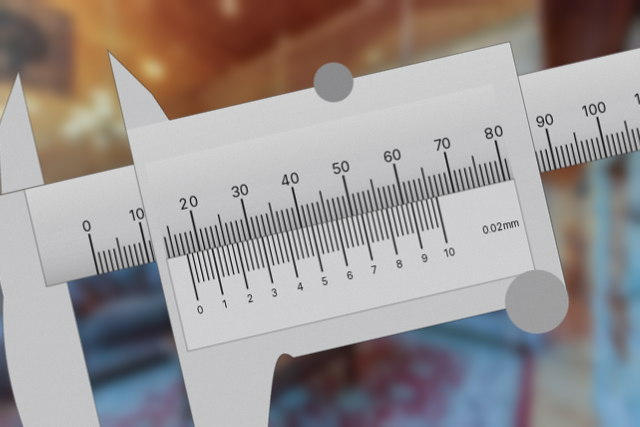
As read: 17.5 mm
